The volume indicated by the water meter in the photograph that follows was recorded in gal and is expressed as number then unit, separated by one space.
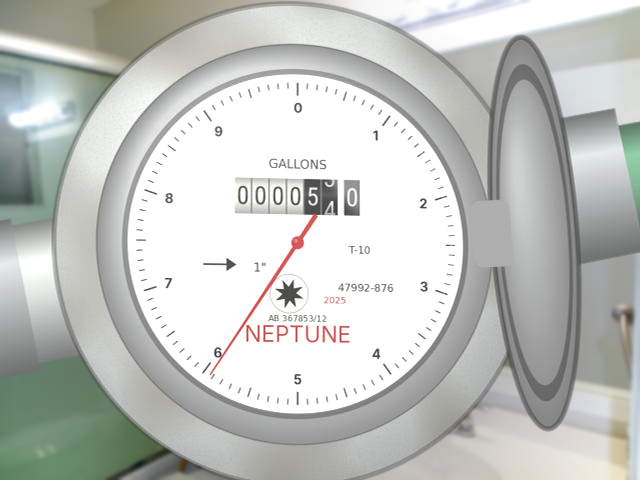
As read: 535.9 gal
